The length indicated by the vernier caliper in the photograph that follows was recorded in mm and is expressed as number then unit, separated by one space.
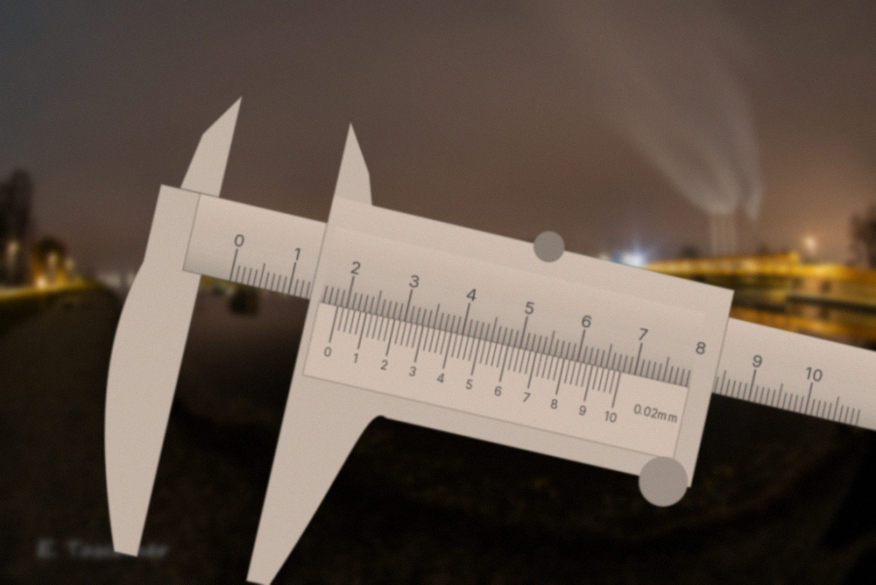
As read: 18.5 mm
